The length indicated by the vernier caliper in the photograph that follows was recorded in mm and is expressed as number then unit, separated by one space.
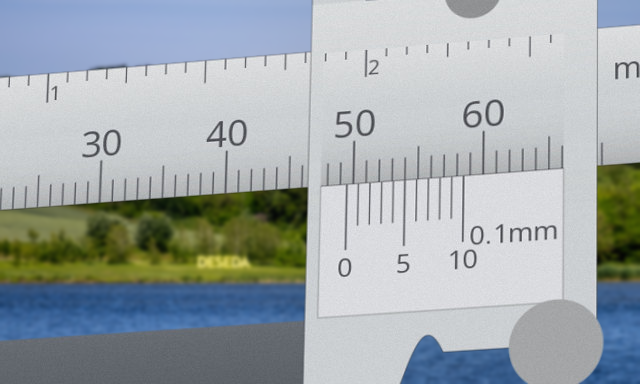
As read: 49.5 mm
